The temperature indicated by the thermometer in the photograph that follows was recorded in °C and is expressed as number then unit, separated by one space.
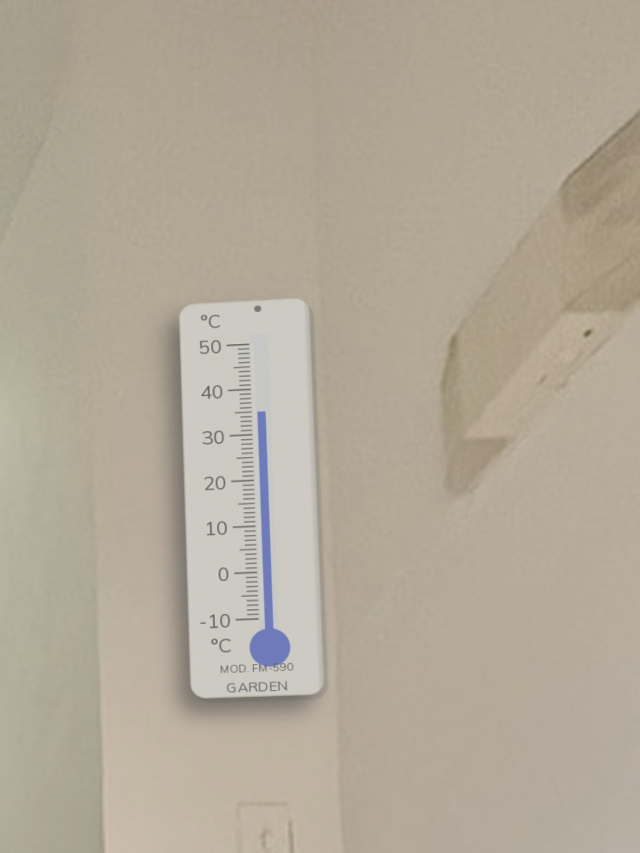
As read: 35 °C
